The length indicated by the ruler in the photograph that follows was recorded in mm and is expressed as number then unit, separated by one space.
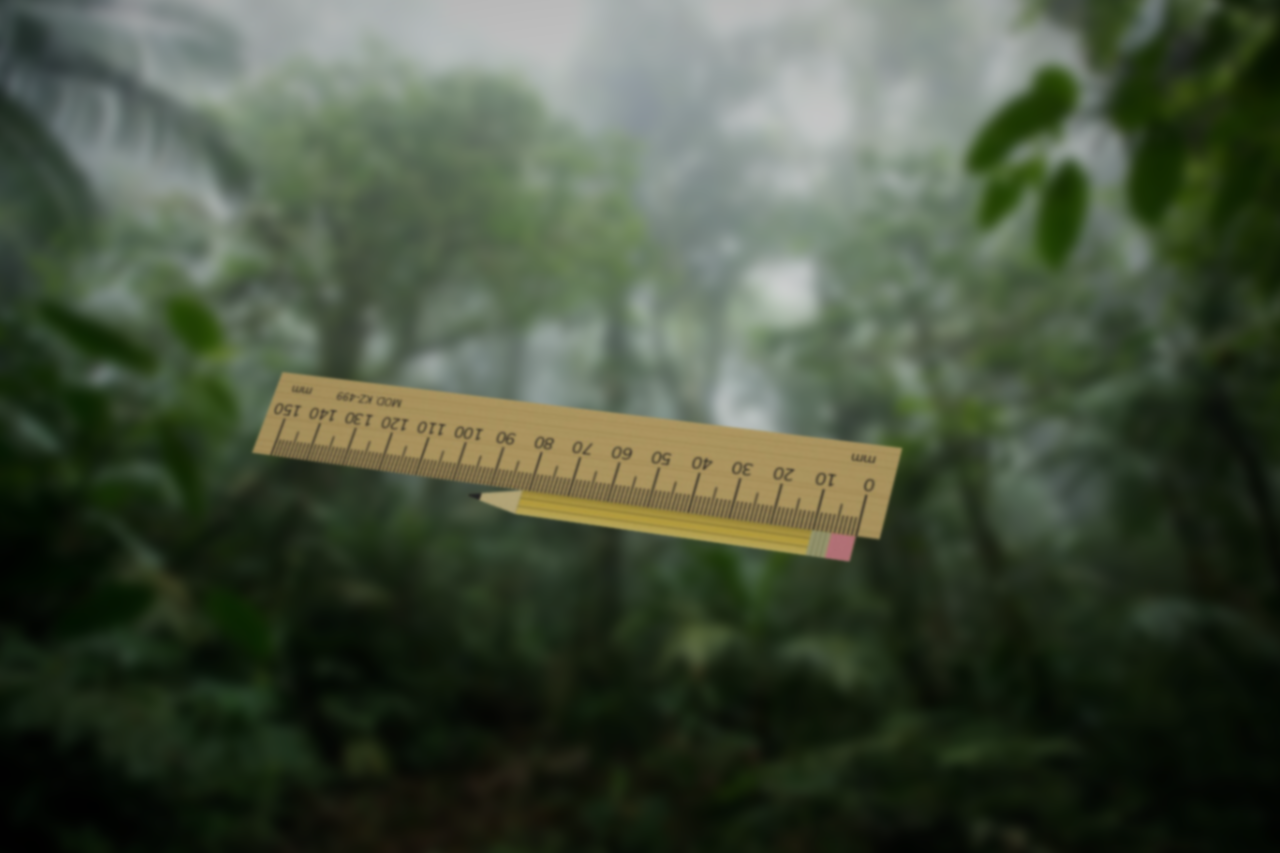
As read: 95 mm
